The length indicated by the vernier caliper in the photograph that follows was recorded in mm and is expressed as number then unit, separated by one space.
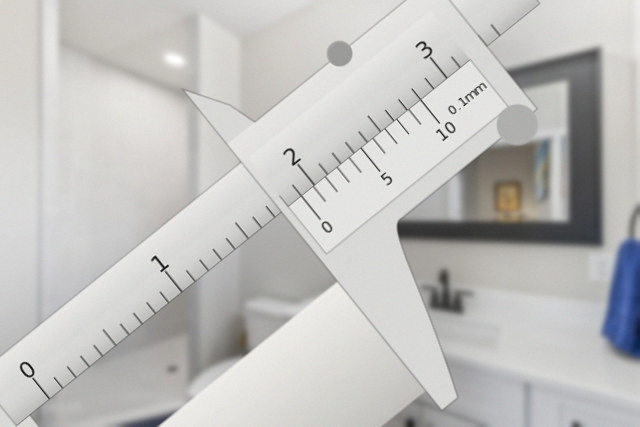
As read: 19.0 mm
